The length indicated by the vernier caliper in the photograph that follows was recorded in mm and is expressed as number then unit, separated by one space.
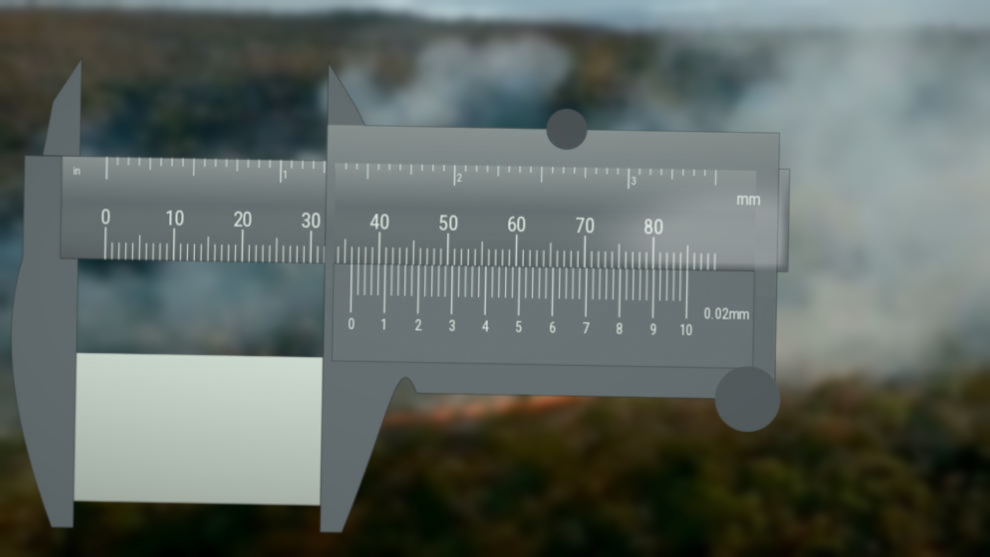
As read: 36.0 mm
